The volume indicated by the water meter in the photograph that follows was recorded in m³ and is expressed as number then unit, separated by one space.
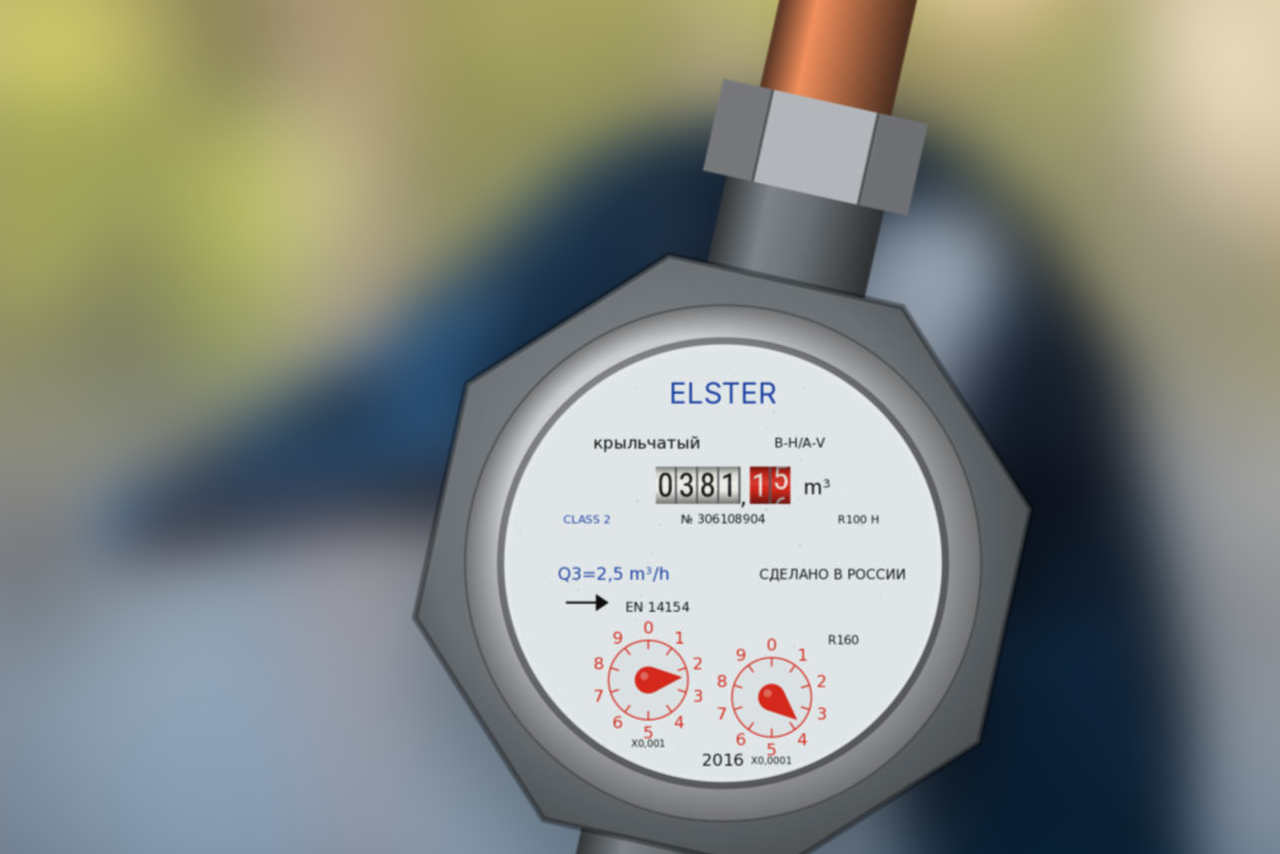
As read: 381.1523 m³
